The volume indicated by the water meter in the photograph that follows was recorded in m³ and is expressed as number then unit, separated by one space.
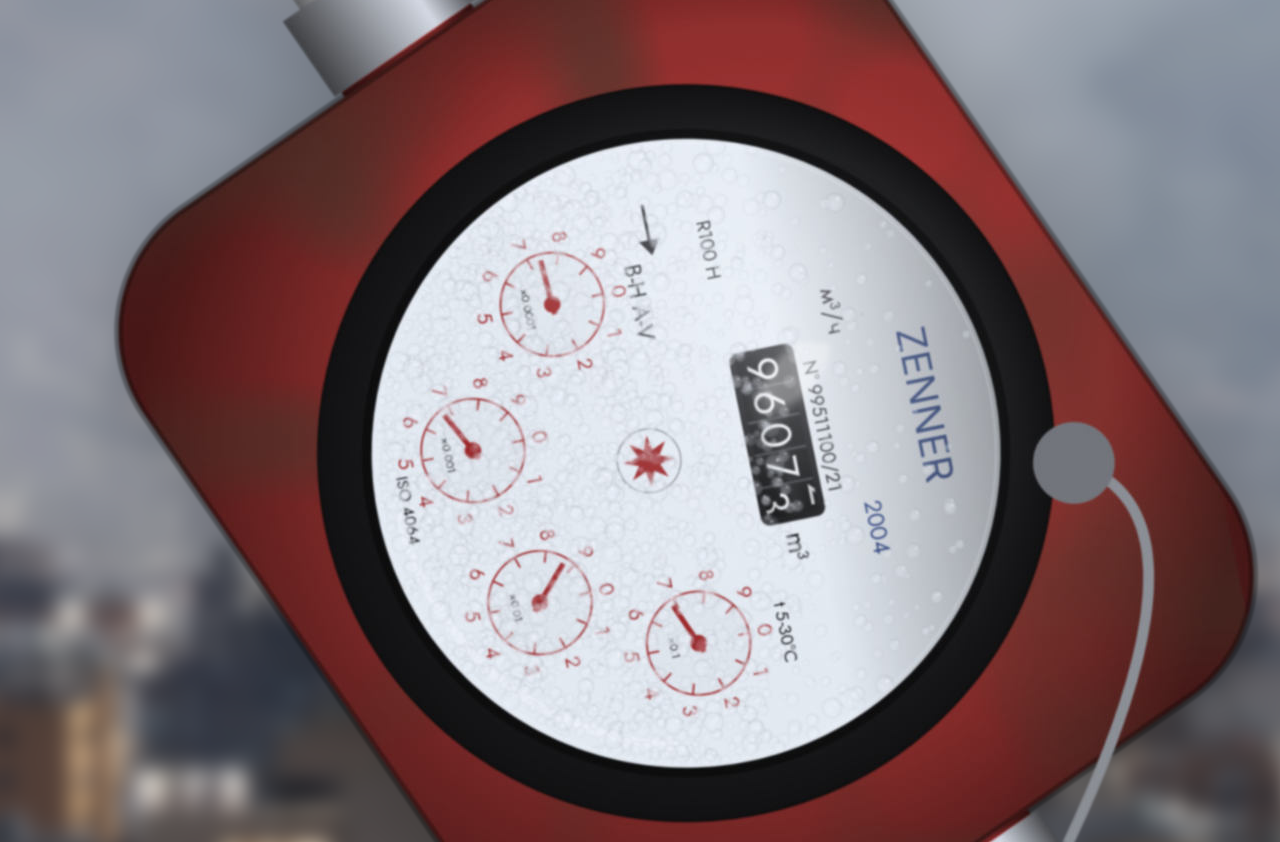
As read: 96072.6867 m³
